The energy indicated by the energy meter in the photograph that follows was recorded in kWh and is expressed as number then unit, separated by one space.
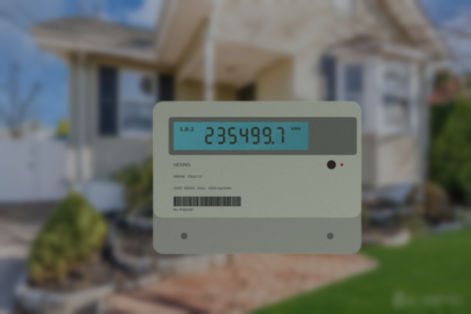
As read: 235499.7 kWh
